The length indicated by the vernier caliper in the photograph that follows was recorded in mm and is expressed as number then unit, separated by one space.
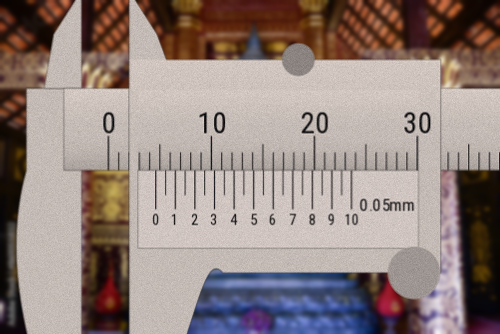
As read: 4.6 mm
